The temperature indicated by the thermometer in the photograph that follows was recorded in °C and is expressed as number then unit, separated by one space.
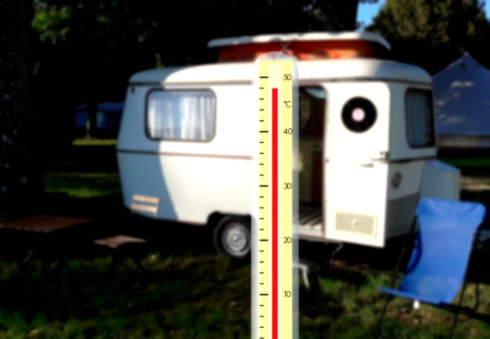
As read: 48 °C
